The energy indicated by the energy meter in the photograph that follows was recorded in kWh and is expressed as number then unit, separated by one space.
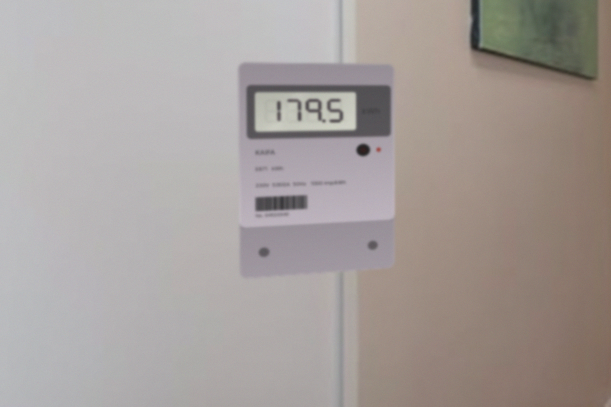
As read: 179.5 kWh
